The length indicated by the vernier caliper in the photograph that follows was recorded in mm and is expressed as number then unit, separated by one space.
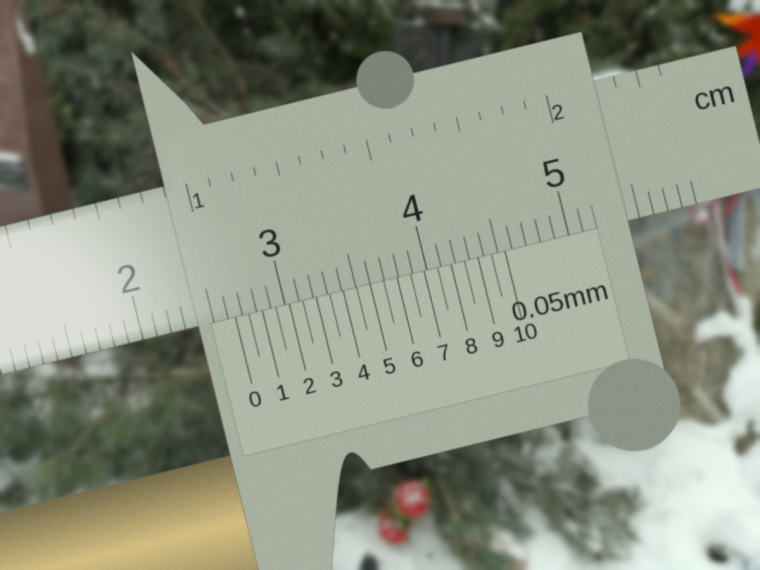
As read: 26.5 mm
